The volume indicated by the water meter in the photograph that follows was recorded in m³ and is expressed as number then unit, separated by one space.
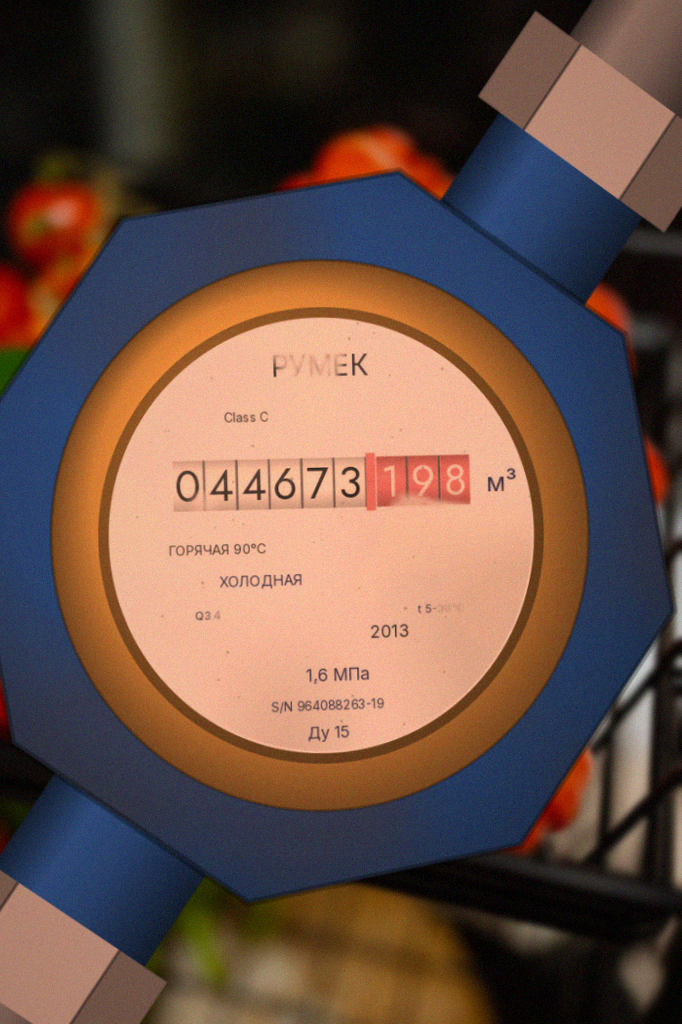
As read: 44673.198 m³
